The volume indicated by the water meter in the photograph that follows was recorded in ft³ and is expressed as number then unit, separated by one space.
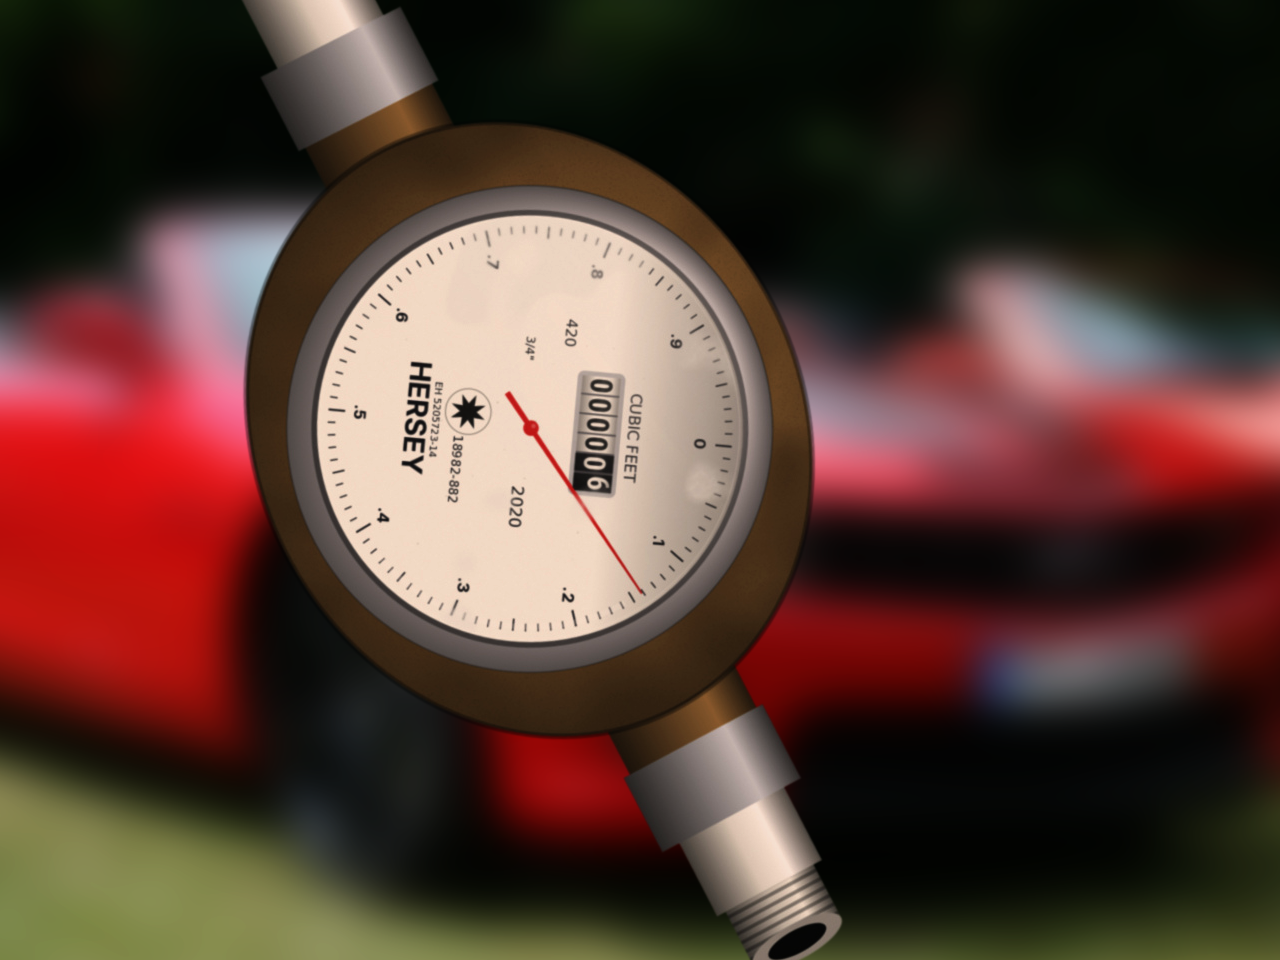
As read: 6.14 ft³
